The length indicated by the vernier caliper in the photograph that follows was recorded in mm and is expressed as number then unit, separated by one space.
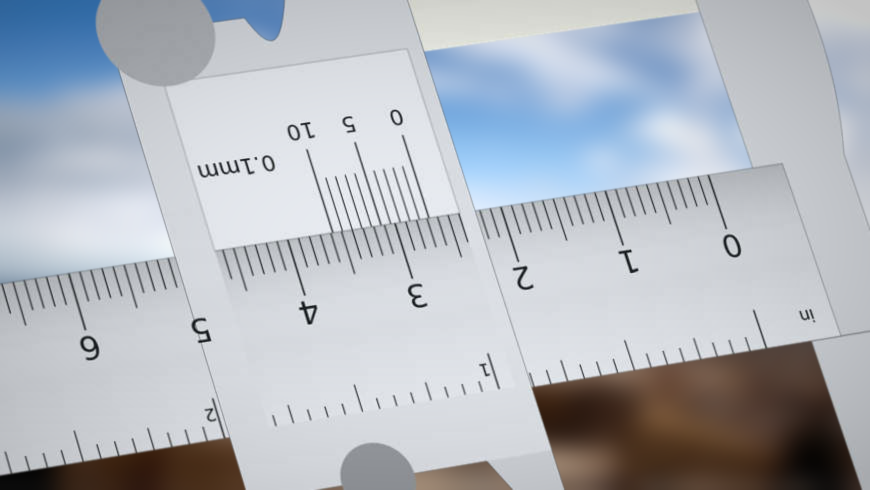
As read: 26.8 mm
